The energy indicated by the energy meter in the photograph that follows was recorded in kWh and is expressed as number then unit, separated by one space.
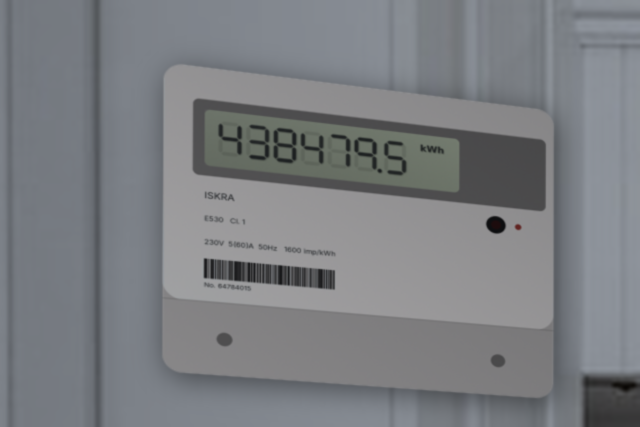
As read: 438479.5 kWh
